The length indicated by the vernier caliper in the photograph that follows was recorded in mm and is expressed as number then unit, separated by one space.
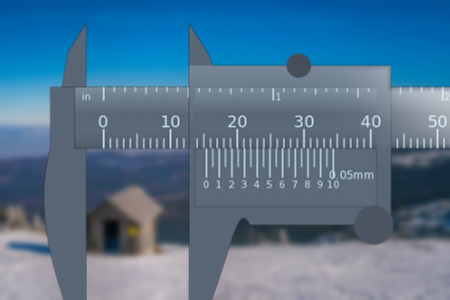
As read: 15.4 mm
